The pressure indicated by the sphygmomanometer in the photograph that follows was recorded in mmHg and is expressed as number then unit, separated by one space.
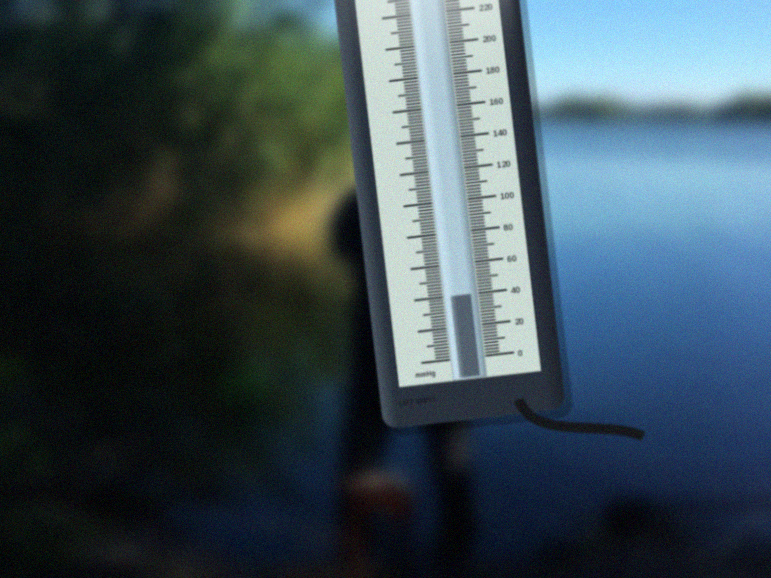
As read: 40 mmHg
